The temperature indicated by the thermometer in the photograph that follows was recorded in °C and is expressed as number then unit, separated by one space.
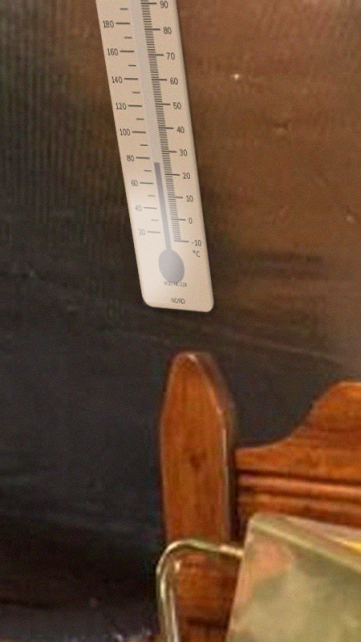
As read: 25 °C
